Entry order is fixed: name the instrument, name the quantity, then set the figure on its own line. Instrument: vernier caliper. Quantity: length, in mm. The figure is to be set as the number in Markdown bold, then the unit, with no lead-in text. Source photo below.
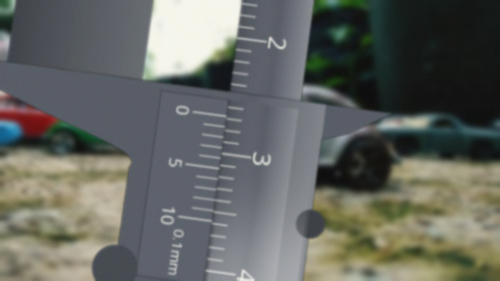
**26.8** mm
